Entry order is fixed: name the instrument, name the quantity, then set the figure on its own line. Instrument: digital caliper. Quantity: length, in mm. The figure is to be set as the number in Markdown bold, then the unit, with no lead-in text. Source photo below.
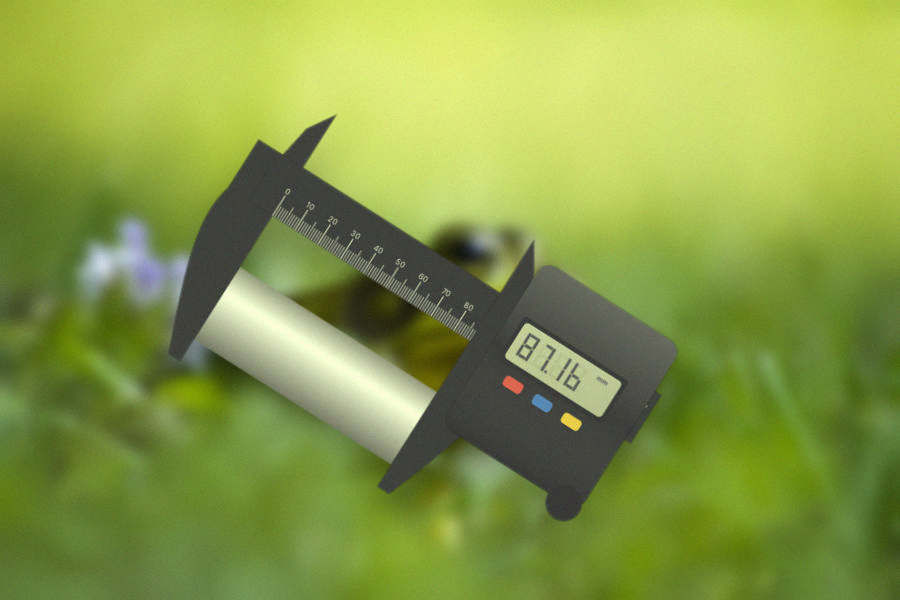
**87.16** mm
